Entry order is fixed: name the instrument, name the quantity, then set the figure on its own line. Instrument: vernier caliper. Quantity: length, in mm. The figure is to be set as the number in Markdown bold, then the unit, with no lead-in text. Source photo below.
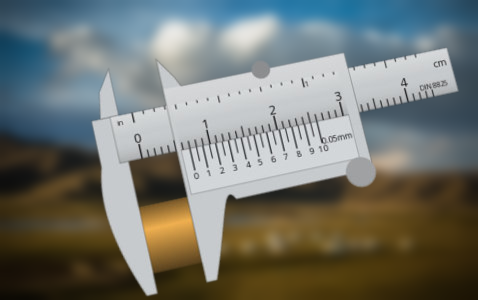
**7.0** mm
